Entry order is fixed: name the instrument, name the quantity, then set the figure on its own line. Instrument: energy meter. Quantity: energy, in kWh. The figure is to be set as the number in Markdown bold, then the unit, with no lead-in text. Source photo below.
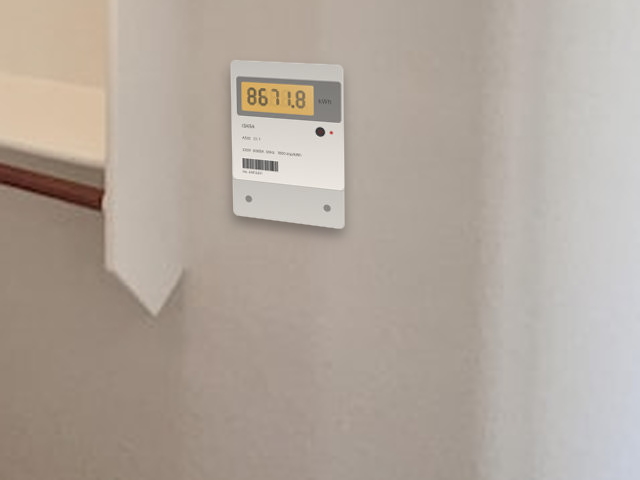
**8671.8** kWh
